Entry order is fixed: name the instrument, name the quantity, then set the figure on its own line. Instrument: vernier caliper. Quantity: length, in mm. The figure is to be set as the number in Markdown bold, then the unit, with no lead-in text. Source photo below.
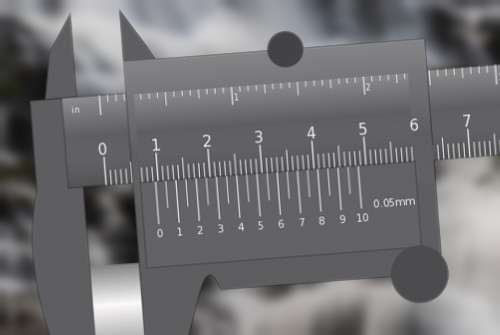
**9.5** mm
